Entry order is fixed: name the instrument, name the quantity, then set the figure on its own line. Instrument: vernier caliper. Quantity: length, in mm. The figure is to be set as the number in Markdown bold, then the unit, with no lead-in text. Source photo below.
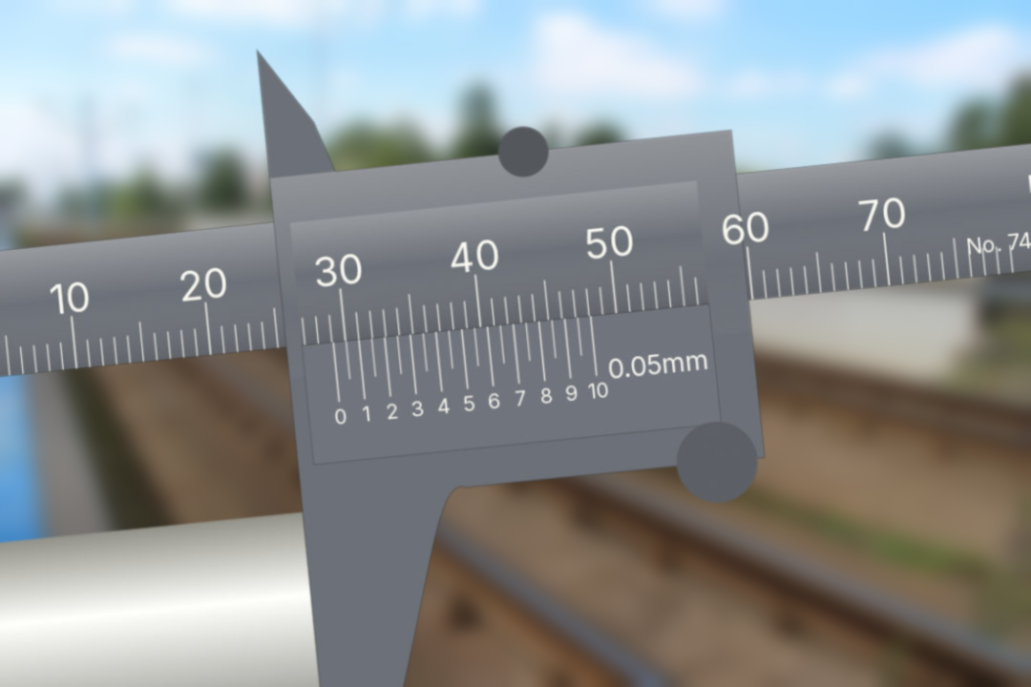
**29.1** mm
